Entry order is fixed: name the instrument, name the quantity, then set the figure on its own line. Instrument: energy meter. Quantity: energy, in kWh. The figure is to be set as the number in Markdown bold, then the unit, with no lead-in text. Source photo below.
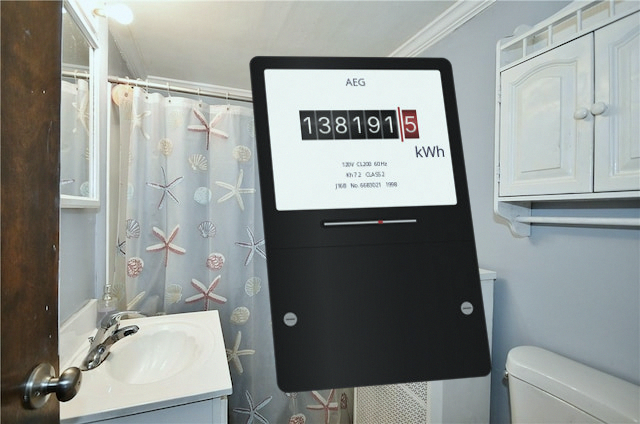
**138191.5** kWh
